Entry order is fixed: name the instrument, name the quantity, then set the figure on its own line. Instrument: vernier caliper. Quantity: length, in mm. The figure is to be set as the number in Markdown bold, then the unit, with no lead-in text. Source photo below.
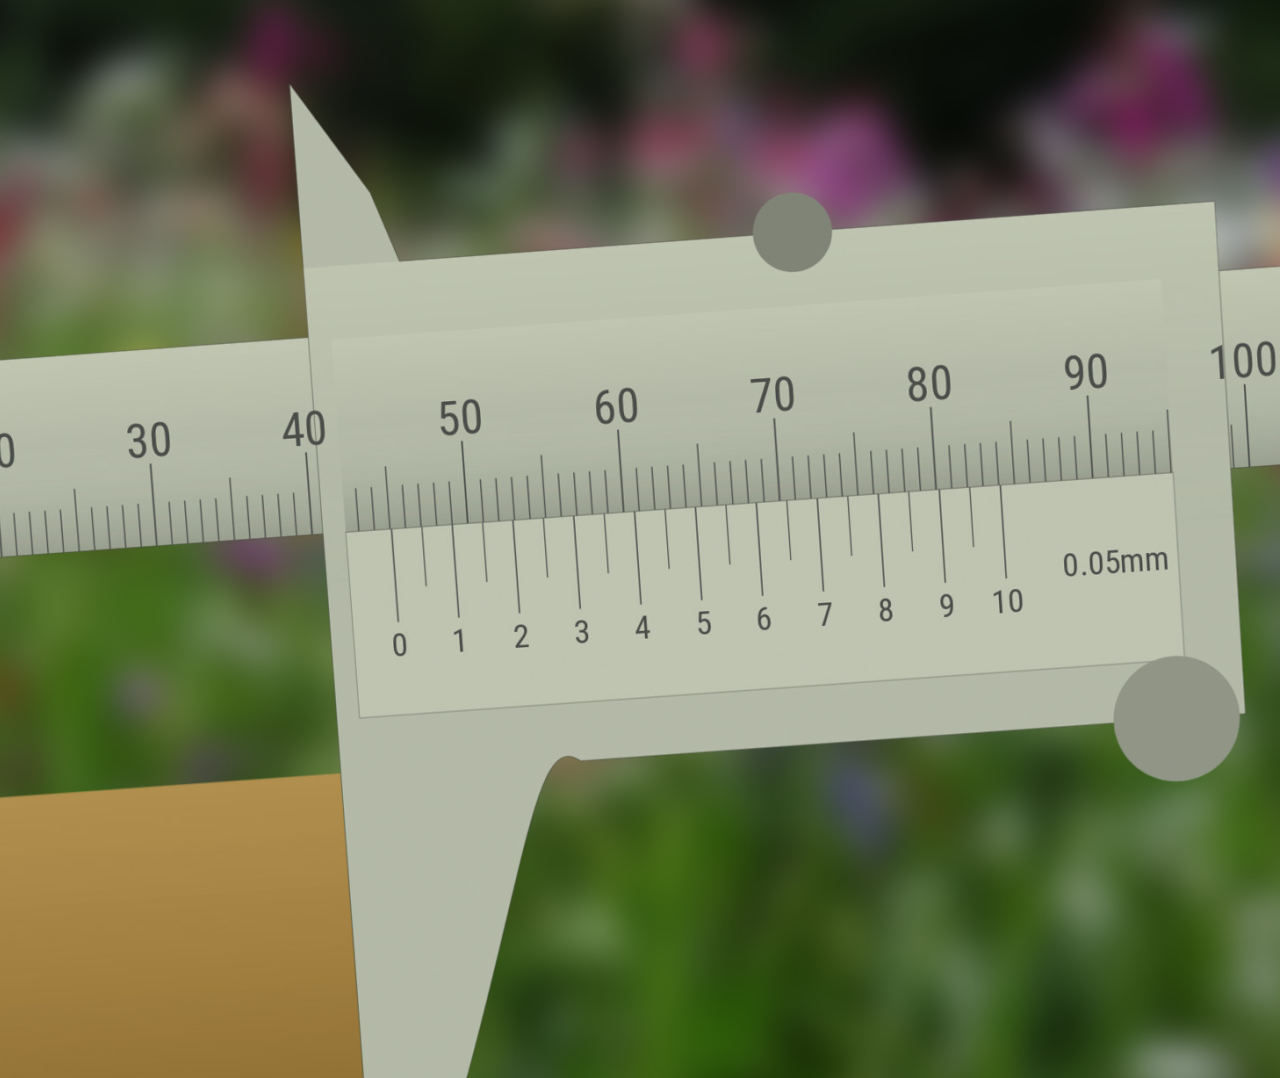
**45.1** mm
